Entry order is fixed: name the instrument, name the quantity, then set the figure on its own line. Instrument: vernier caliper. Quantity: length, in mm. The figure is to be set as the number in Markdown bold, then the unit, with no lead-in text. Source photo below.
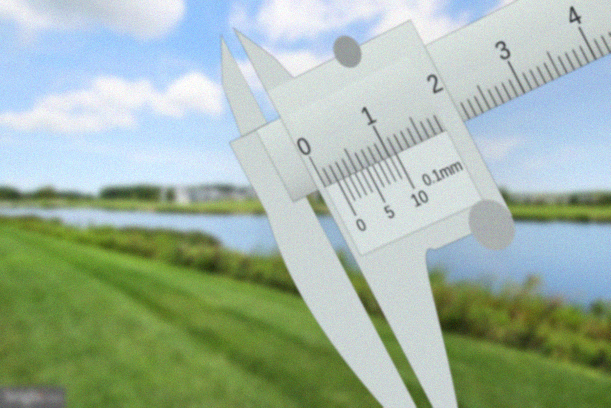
**2.0** mm
